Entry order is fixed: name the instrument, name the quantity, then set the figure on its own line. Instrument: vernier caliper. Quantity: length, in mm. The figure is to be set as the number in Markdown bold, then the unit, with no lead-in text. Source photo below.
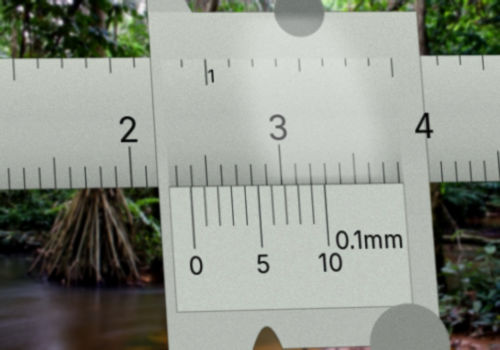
**23.9** mm
